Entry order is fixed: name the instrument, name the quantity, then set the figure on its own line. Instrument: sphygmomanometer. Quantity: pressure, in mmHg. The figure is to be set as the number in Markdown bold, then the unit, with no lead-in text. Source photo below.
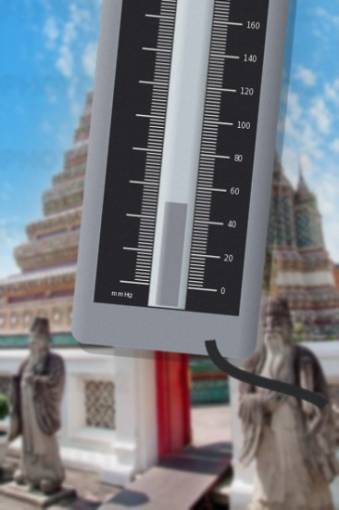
**50** mmHg
